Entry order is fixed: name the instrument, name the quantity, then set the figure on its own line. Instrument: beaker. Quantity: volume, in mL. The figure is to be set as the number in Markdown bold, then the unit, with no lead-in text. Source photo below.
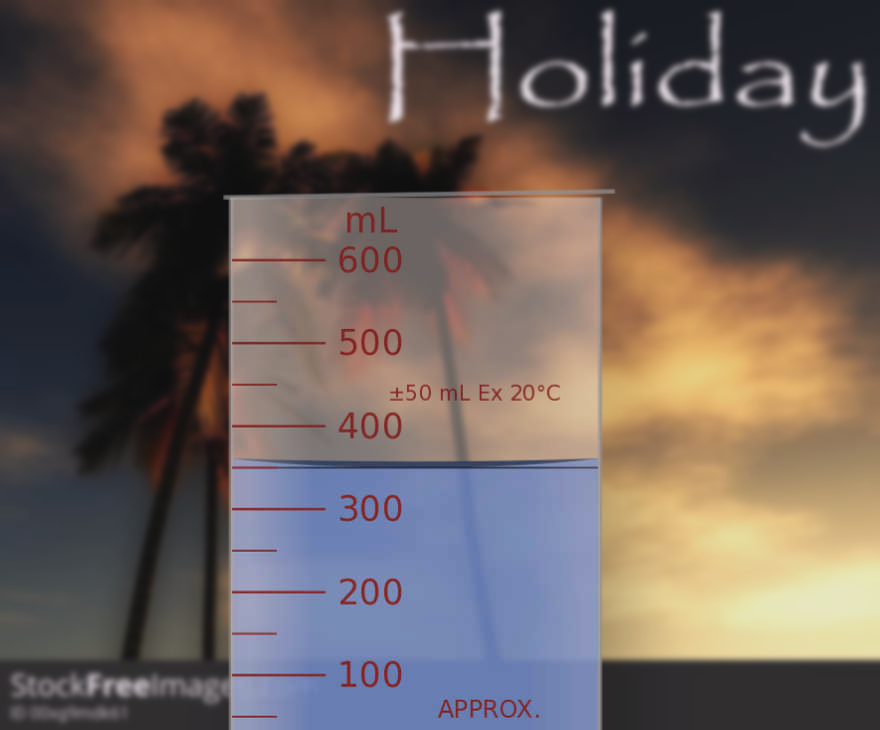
**350** mL
